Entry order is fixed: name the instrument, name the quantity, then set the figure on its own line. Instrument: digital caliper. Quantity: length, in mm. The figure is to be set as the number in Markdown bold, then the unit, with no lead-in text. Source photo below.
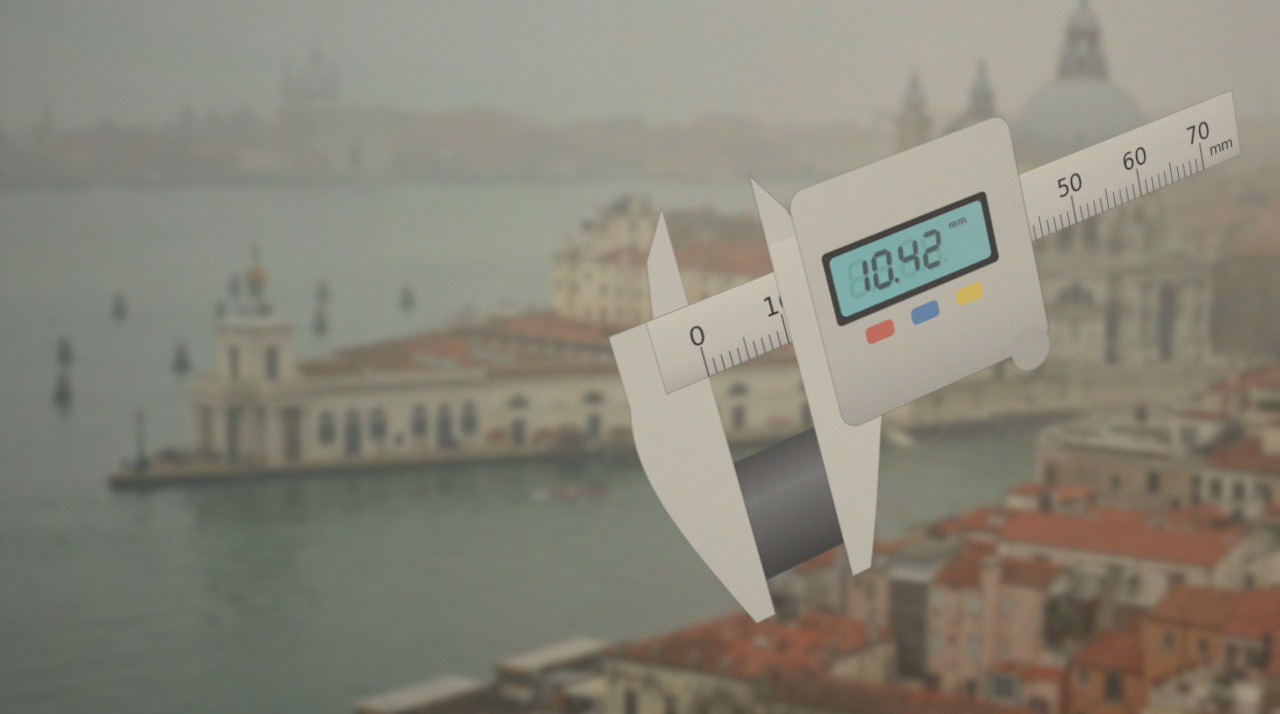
**10.42** mm
